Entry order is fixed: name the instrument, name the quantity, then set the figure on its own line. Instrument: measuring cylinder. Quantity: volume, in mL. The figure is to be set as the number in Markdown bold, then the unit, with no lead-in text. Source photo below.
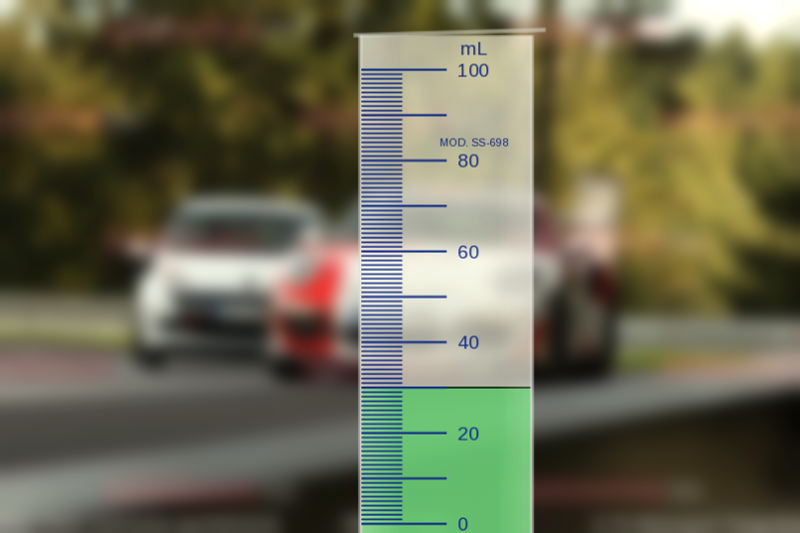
**30** mL
